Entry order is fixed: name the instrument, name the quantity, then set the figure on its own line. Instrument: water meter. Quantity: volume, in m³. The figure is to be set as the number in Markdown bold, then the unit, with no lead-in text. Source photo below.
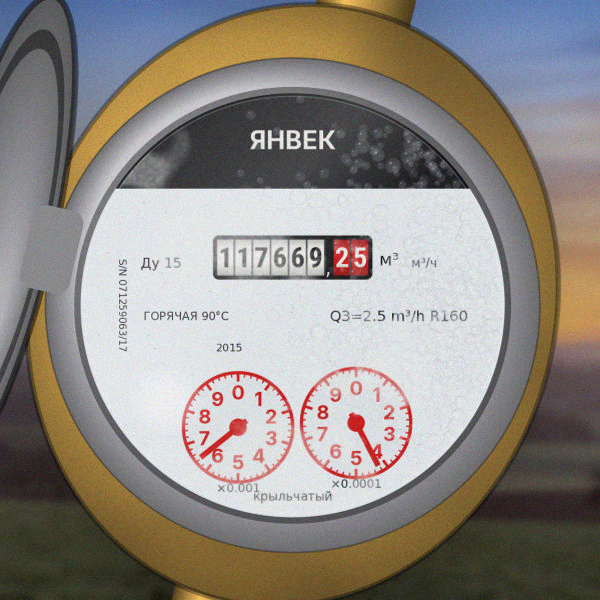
**117669.2564** m³
